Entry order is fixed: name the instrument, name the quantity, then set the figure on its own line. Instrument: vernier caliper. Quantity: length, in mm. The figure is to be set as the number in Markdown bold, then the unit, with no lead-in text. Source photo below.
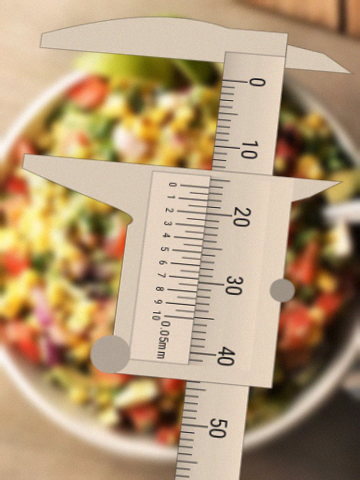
**16.2** mm
